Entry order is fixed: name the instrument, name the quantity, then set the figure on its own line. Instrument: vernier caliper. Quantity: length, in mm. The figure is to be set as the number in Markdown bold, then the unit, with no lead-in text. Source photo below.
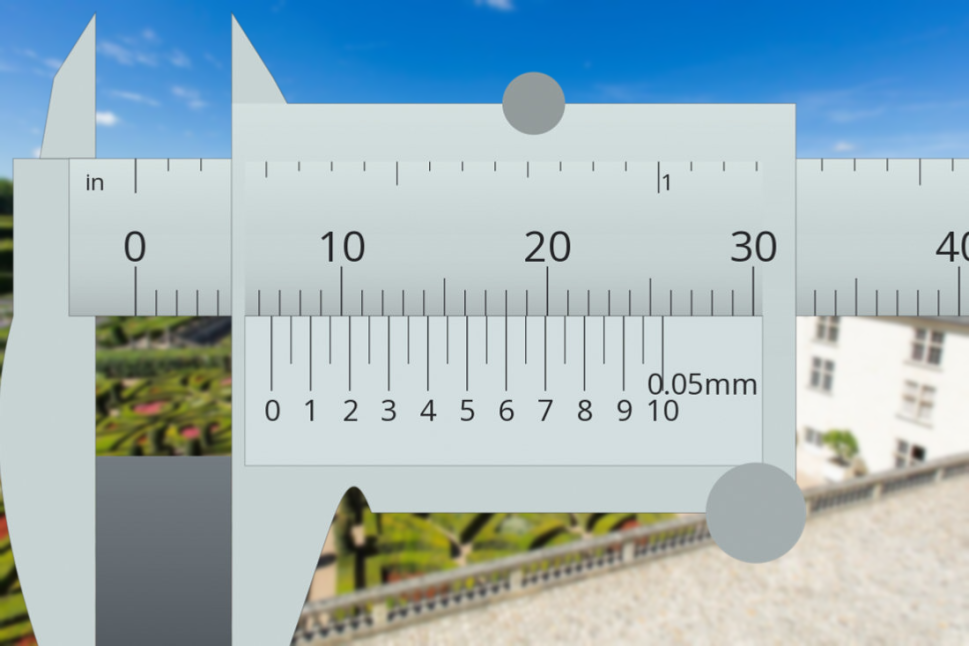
**6.6** mm
